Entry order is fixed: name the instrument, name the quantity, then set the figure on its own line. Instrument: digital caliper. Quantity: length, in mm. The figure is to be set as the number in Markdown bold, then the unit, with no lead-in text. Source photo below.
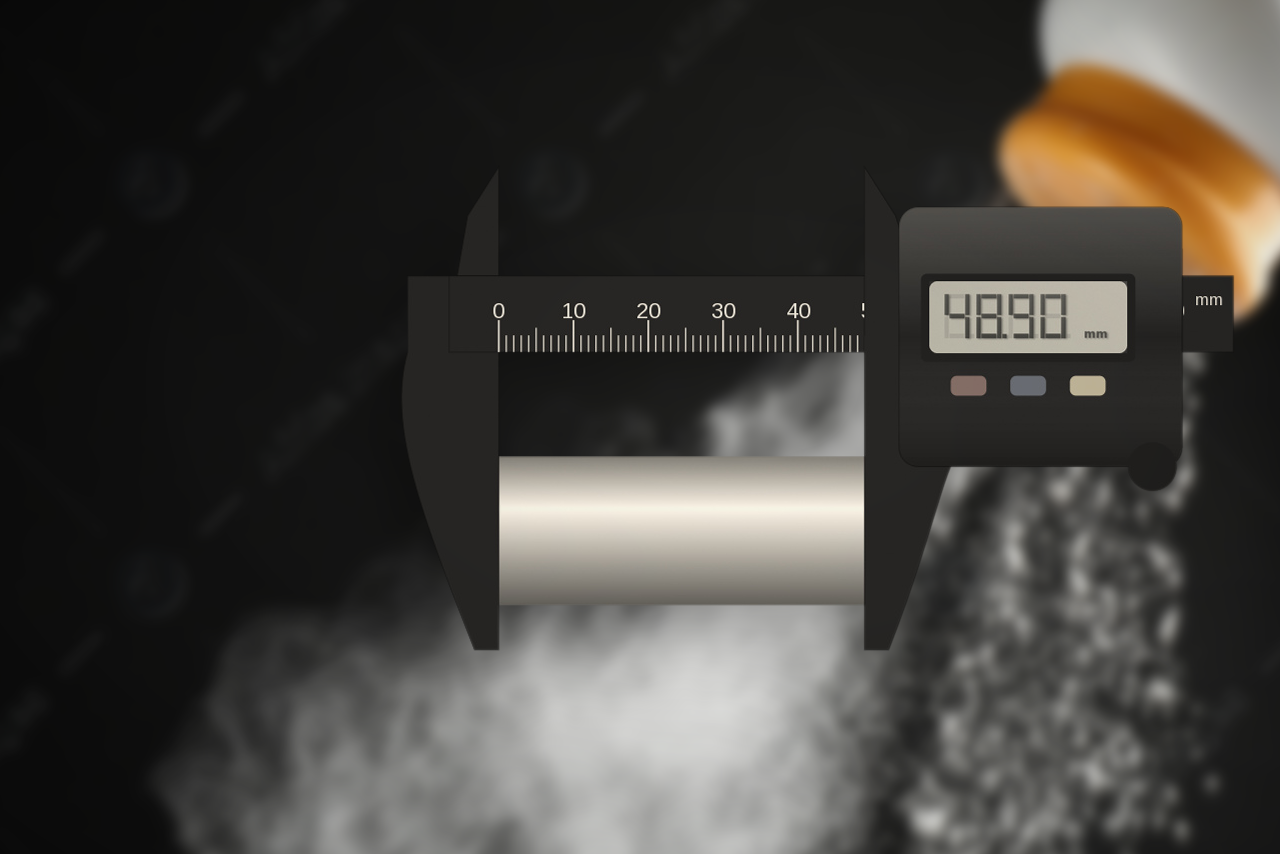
**48.90** mm
